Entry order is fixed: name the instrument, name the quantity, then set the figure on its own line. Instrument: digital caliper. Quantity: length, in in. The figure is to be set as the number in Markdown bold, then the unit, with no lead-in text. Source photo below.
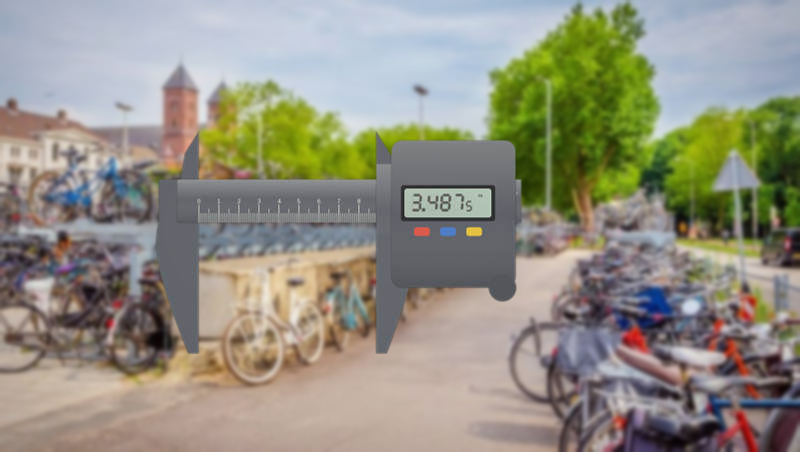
**3.4875** in
